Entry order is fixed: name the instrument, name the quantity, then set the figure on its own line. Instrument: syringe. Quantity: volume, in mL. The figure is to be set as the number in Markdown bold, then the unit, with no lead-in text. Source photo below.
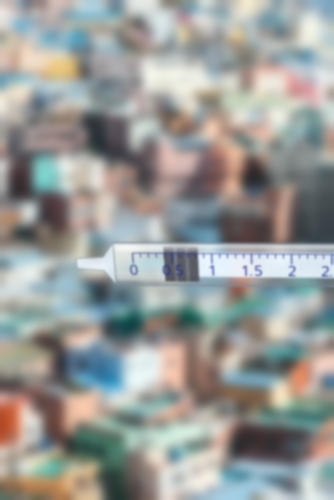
**0.4** mL
